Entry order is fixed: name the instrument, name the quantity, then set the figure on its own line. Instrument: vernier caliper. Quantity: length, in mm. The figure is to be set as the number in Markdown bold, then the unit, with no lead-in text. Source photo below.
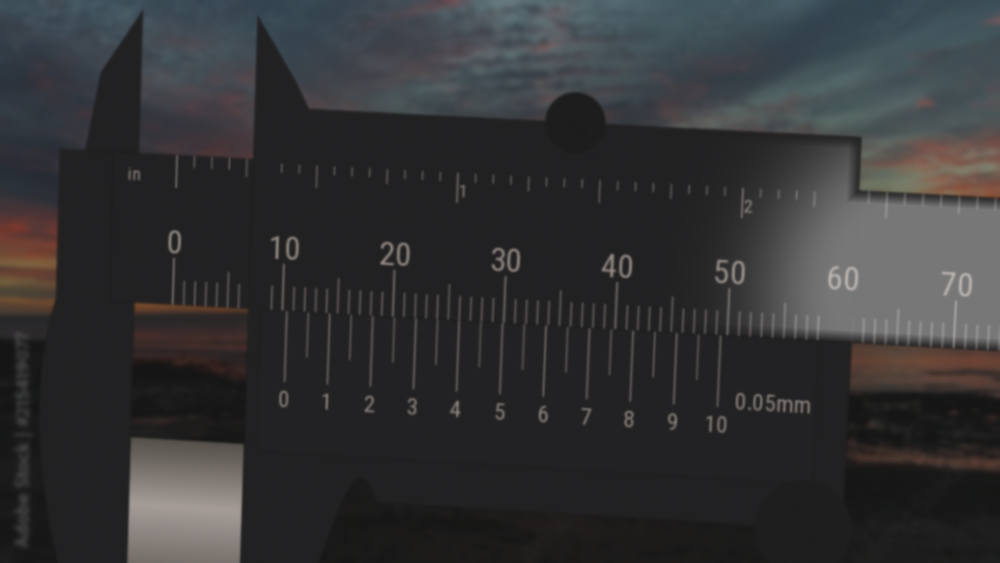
**10.4** mm
